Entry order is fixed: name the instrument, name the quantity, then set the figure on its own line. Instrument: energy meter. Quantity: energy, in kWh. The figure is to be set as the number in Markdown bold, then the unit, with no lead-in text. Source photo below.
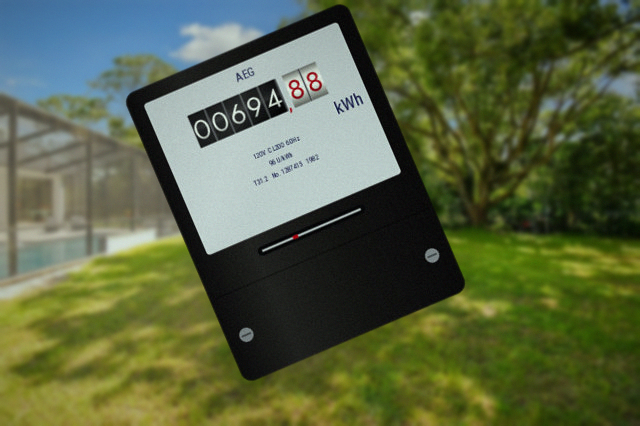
**694.88** kWh
